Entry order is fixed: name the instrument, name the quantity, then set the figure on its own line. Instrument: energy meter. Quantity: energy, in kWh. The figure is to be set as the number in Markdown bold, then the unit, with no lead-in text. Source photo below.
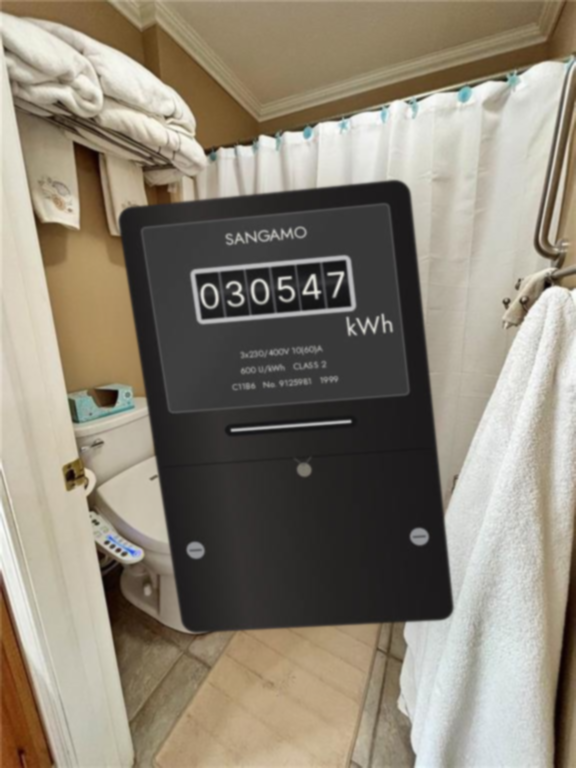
**30547** kWh
